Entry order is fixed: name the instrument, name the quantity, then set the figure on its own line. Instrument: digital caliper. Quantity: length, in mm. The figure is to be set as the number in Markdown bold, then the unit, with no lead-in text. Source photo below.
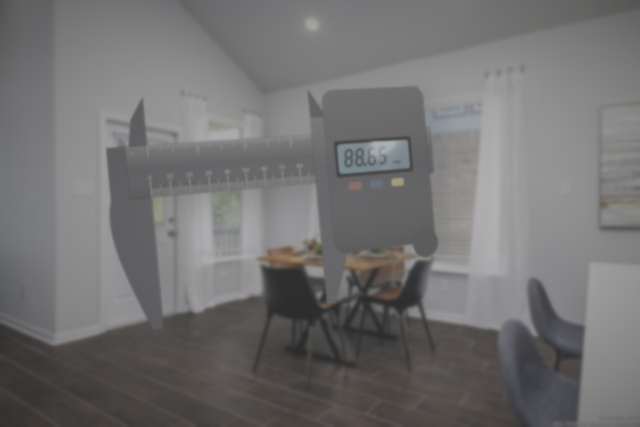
**88.65** mm
